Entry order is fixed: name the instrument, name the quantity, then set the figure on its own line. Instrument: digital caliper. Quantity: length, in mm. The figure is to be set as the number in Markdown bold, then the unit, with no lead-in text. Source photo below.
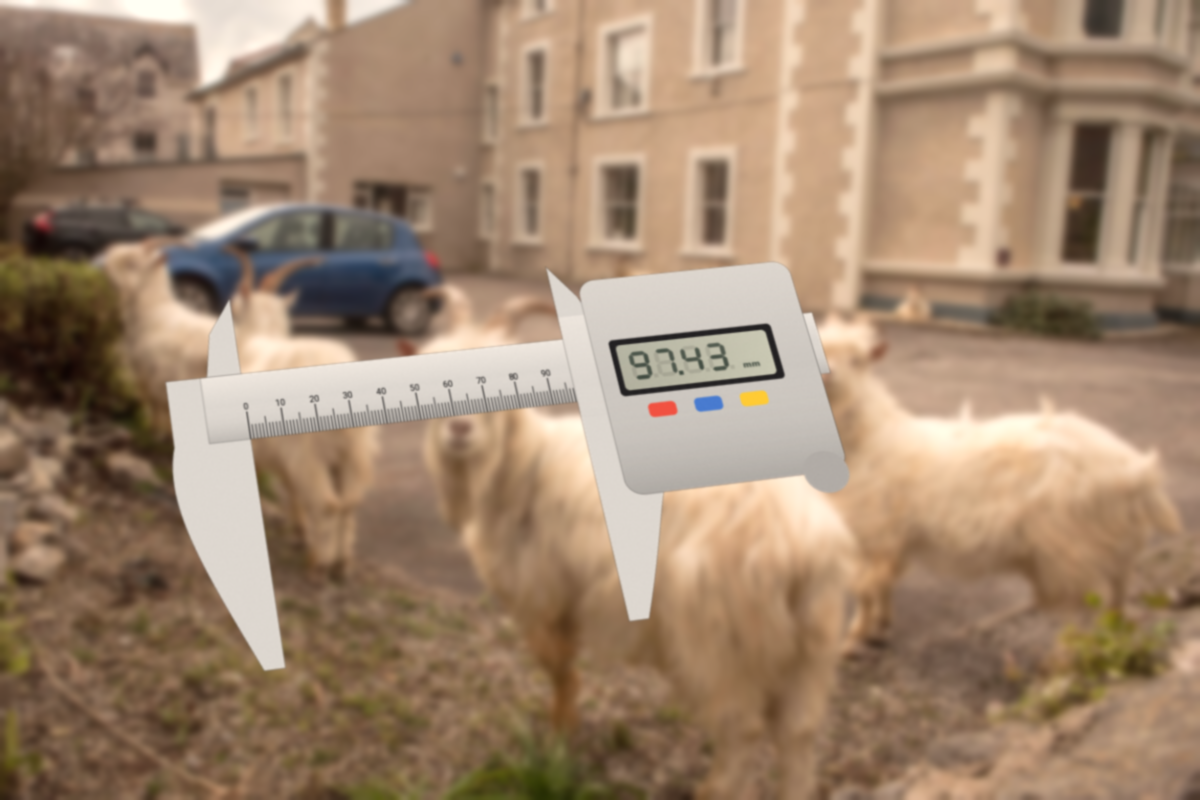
**97.43** mm
